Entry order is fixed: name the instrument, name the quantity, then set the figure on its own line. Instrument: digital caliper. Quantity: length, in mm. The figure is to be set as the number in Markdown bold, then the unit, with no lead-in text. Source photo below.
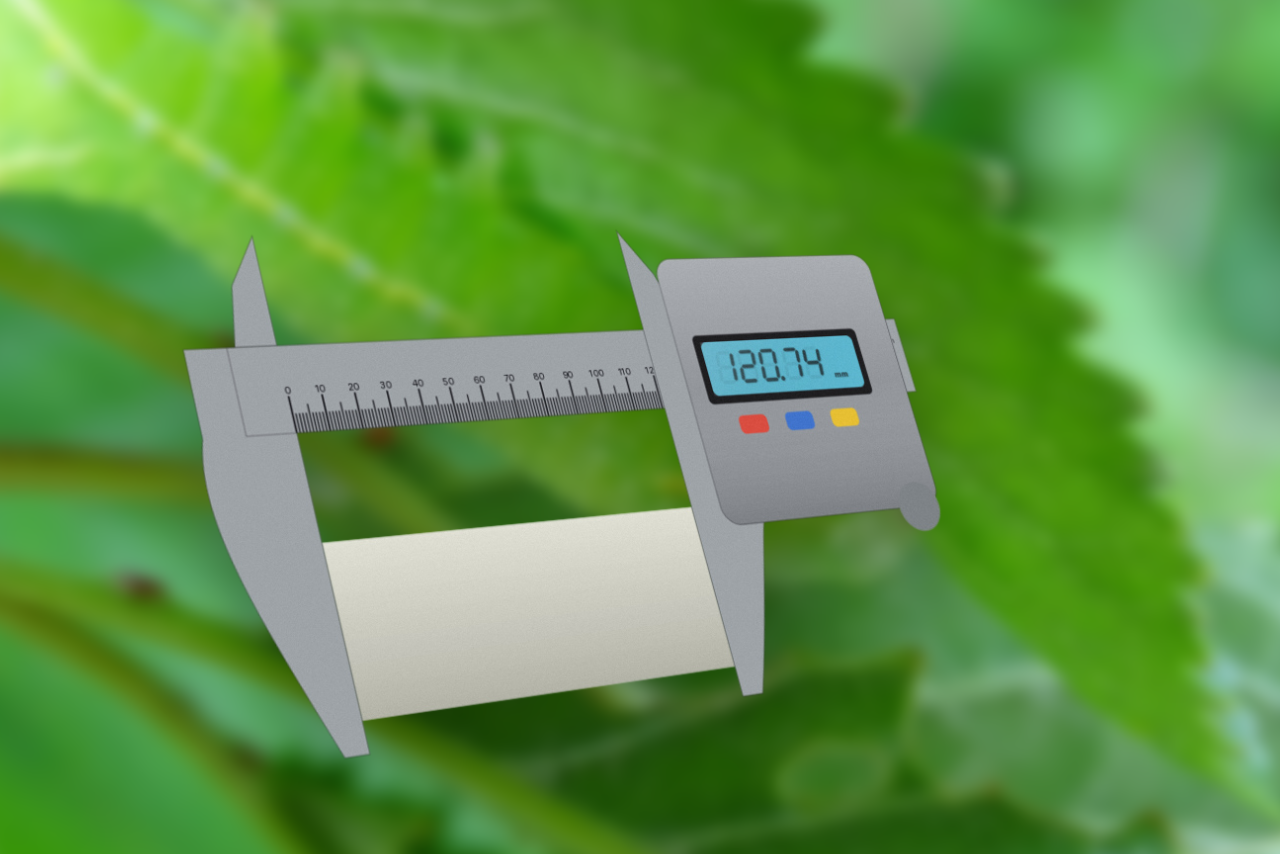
**120.74** mm
